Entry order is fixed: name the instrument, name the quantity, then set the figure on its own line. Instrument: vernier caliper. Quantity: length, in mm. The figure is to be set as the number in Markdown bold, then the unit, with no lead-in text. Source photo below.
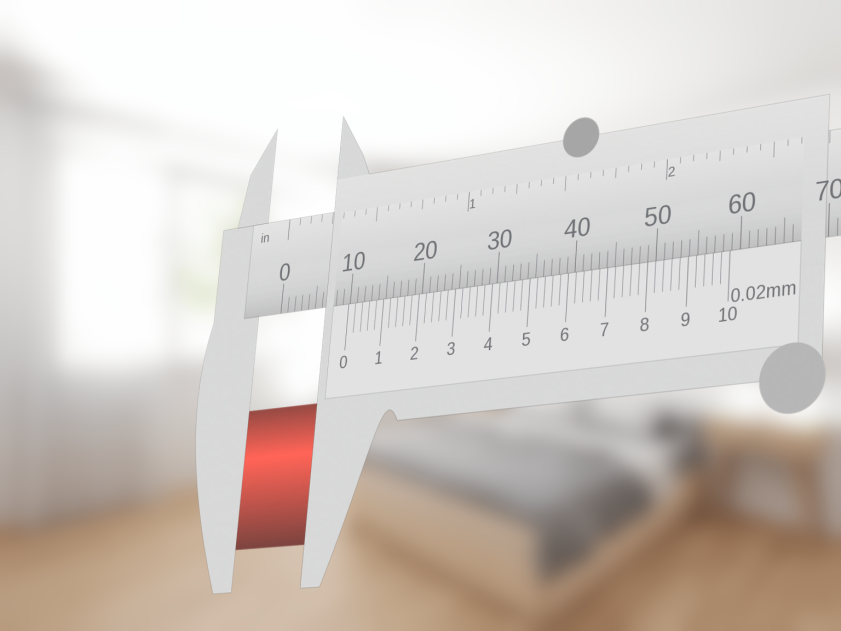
**9.8** mm
